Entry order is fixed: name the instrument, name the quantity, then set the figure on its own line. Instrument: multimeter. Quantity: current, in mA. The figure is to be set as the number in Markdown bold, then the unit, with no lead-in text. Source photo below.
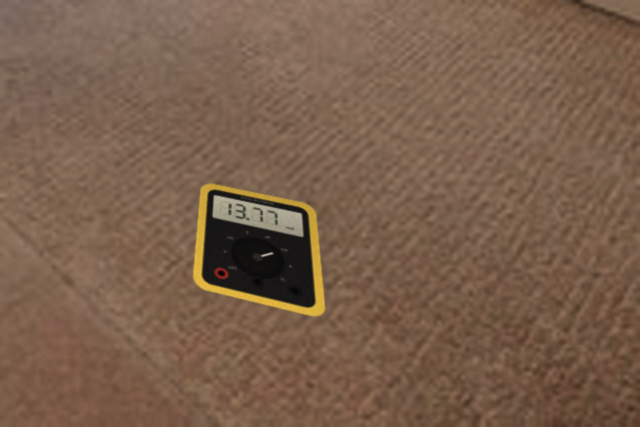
**13.77** mA
